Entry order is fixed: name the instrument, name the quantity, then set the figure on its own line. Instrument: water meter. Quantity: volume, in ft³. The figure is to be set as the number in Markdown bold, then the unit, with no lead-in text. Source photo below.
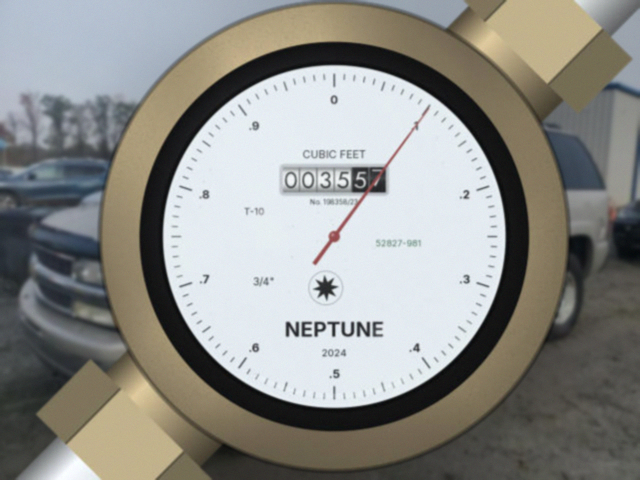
**3557.10** ft³
